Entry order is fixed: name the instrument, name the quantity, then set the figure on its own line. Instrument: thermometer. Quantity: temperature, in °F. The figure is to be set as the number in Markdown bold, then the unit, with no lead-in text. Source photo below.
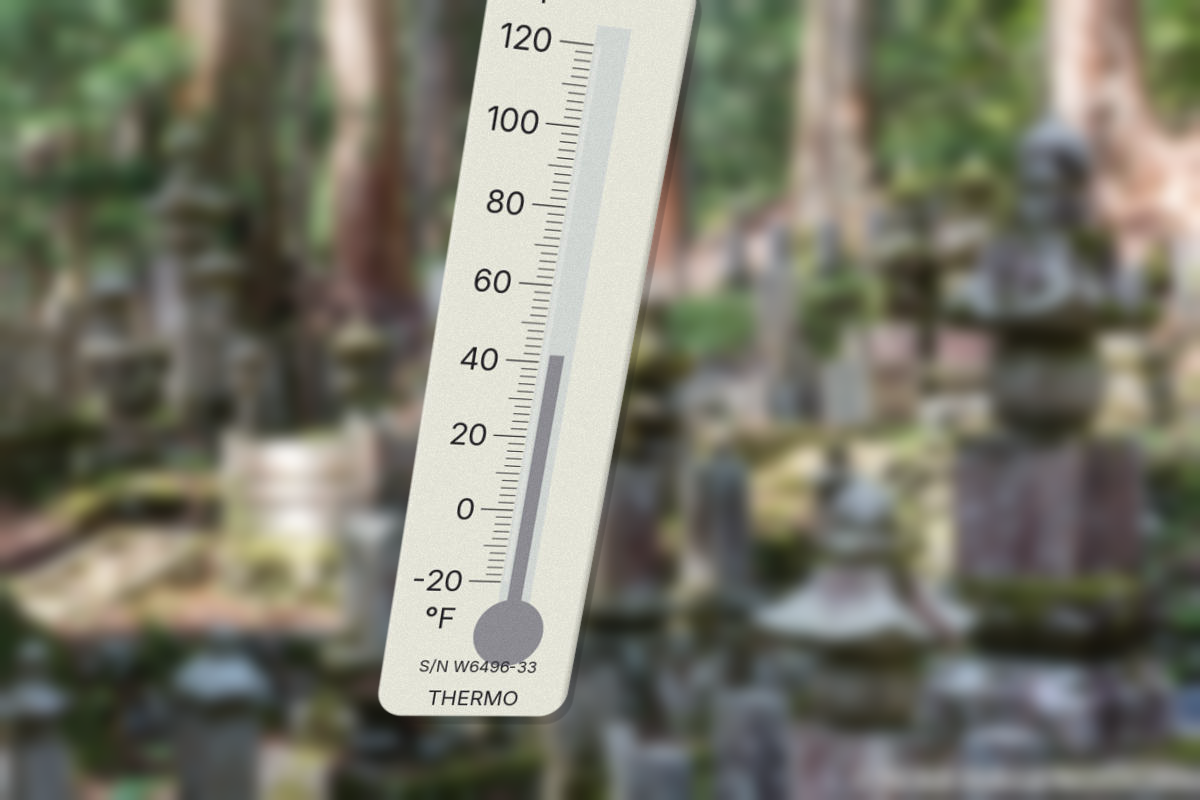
**42** °F
